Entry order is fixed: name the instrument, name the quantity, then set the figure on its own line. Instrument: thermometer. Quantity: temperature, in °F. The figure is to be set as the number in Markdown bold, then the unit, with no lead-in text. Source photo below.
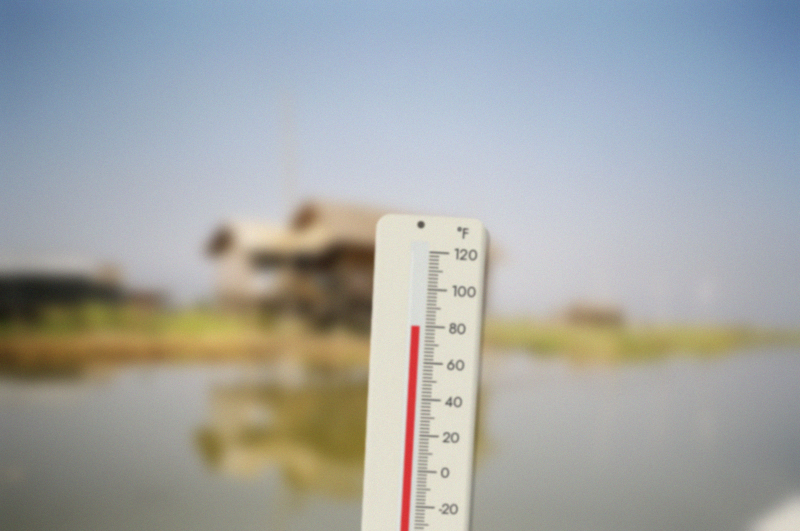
**80** °F
